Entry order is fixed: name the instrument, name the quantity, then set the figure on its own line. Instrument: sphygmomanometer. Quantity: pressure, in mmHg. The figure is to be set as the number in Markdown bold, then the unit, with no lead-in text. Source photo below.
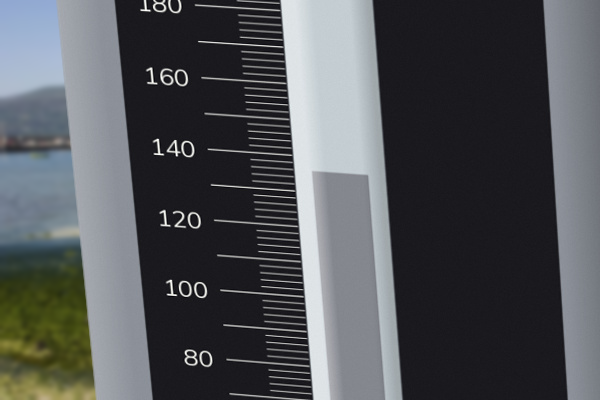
**136** mmHg
